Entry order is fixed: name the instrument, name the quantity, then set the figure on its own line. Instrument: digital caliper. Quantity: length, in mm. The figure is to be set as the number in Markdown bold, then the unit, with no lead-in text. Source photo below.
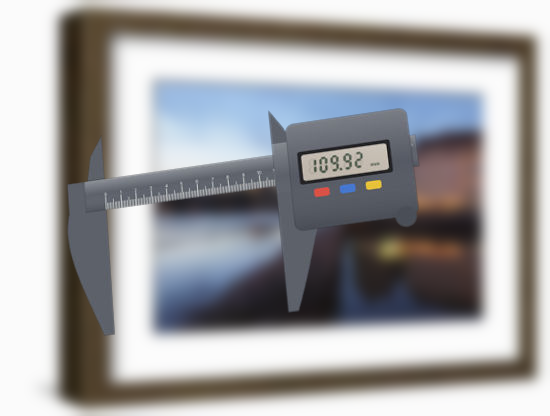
**109.92** mm
